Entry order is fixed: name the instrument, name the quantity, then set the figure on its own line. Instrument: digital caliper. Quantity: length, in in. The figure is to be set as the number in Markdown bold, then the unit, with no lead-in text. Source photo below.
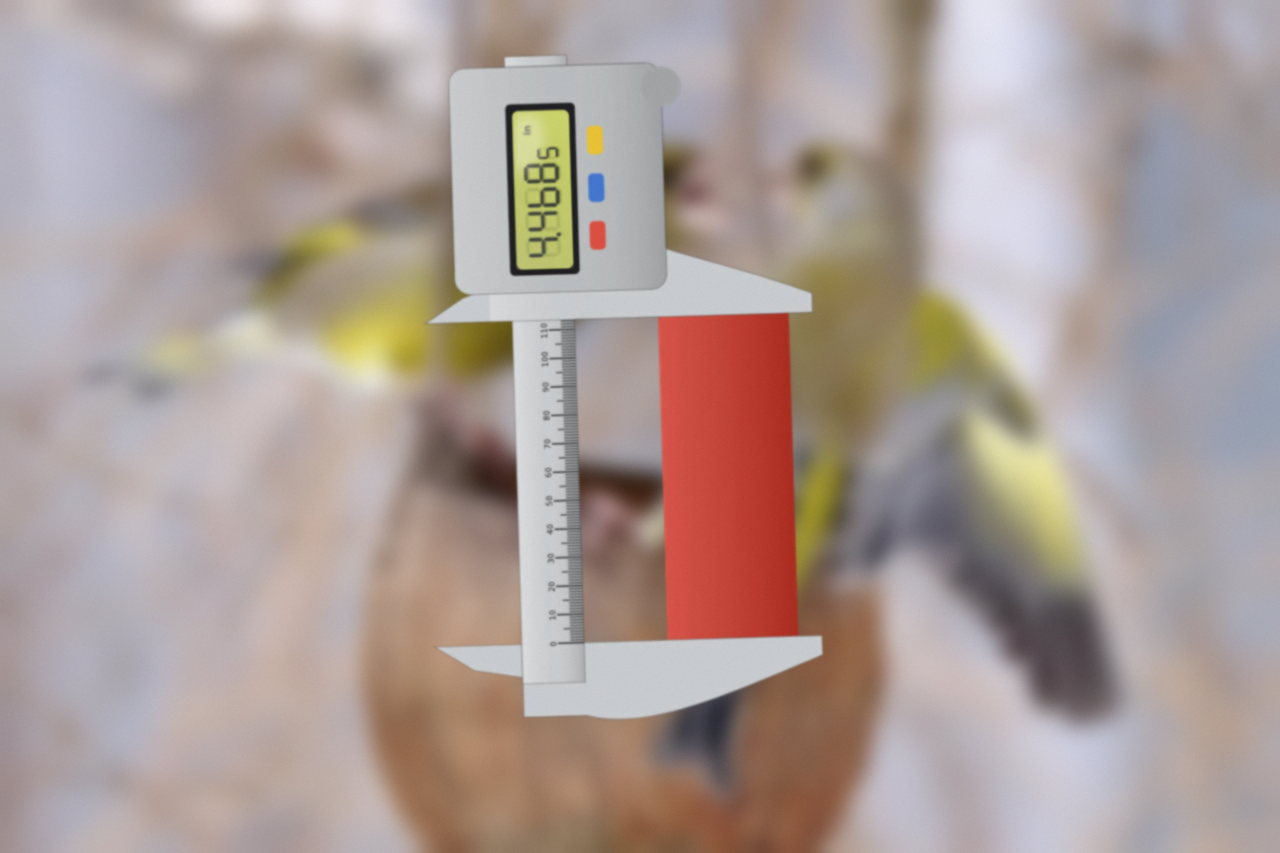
**4.4685** in
